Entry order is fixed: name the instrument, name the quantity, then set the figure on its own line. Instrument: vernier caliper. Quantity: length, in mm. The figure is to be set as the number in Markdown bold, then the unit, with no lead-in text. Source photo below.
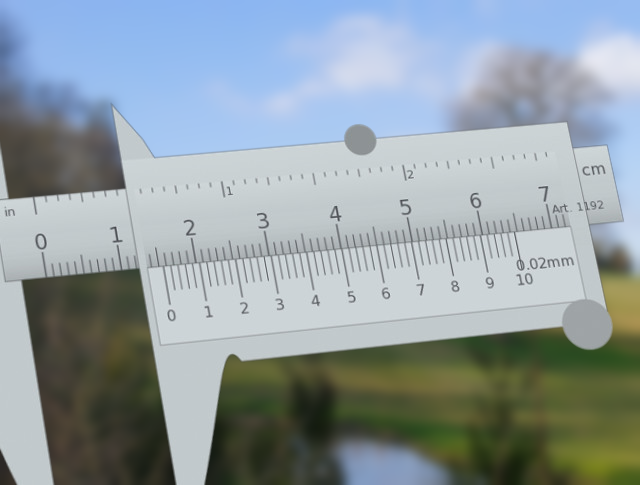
**15.6** mm
